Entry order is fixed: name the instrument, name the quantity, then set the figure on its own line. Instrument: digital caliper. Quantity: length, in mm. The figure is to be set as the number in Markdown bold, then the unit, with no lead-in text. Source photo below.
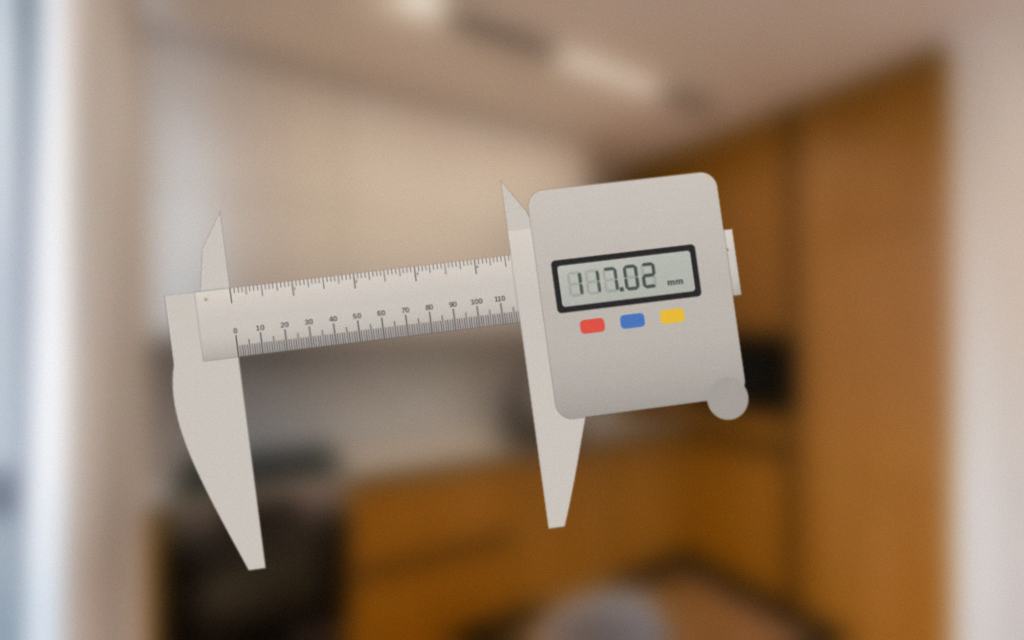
**117.02** mm
